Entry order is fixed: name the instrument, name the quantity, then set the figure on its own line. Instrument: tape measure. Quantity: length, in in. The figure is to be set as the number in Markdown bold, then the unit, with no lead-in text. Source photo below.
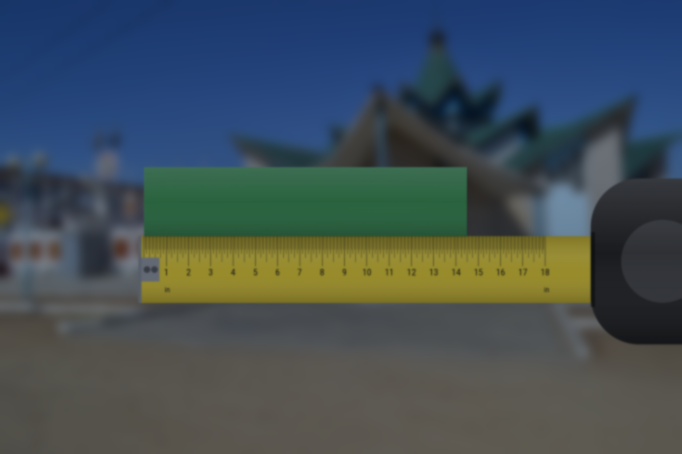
**14.5** in
